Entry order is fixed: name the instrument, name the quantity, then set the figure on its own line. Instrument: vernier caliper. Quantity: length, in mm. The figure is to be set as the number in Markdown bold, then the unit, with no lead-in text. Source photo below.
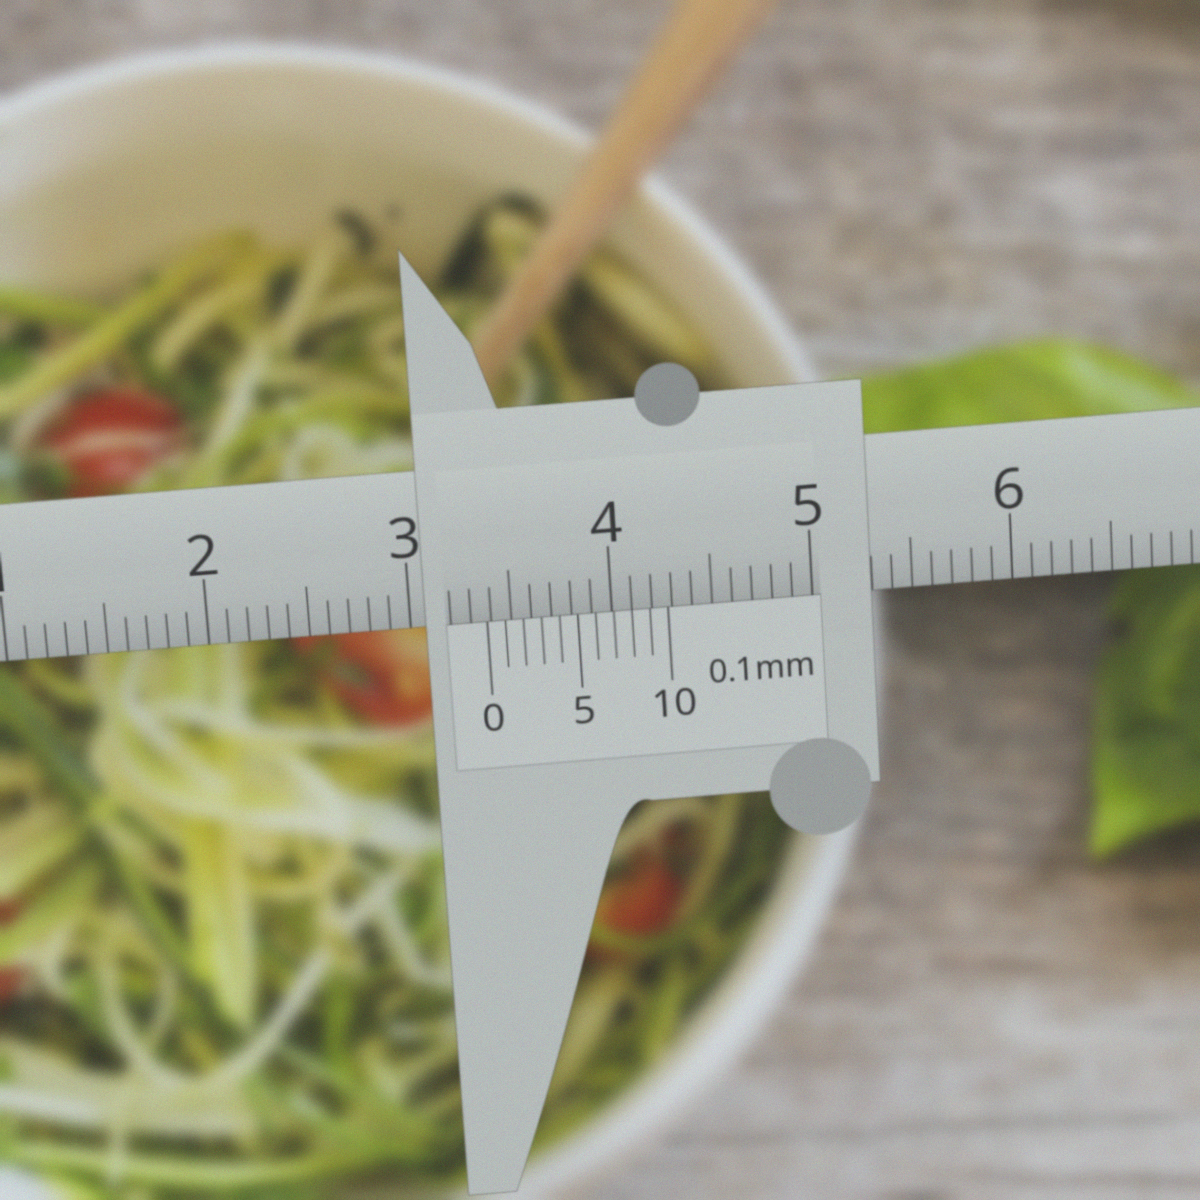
**33.8** mm
